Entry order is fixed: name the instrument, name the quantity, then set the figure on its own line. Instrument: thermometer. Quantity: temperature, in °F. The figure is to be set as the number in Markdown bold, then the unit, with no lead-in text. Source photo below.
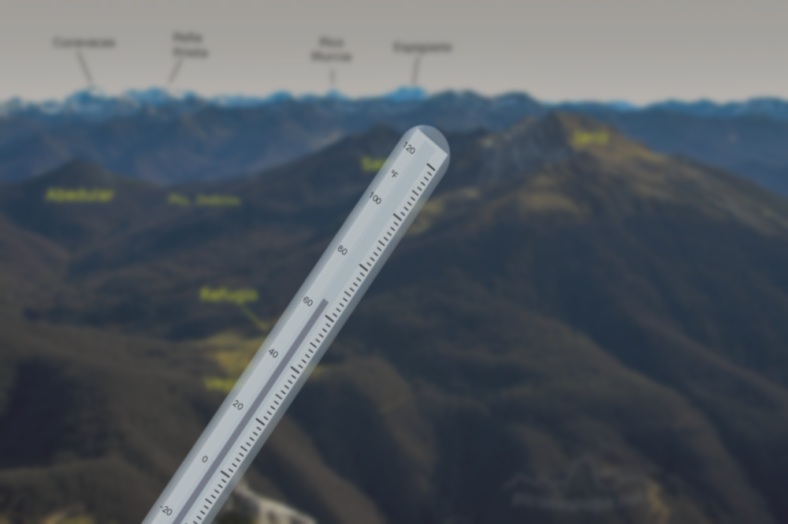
**64** °F
